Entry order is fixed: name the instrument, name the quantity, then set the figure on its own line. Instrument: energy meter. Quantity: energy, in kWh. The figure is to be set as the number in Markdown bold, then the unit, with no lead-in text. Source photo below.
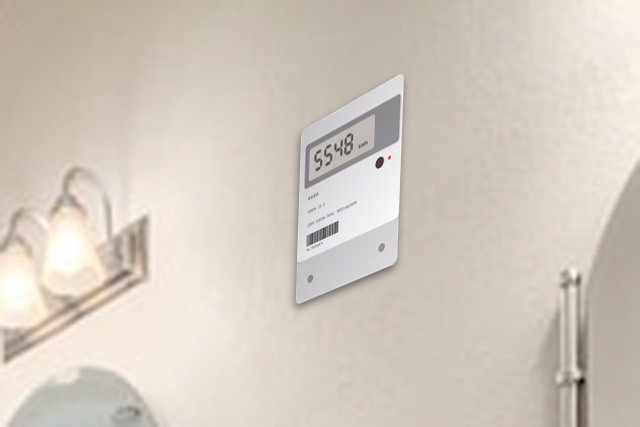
**5548** kWh
